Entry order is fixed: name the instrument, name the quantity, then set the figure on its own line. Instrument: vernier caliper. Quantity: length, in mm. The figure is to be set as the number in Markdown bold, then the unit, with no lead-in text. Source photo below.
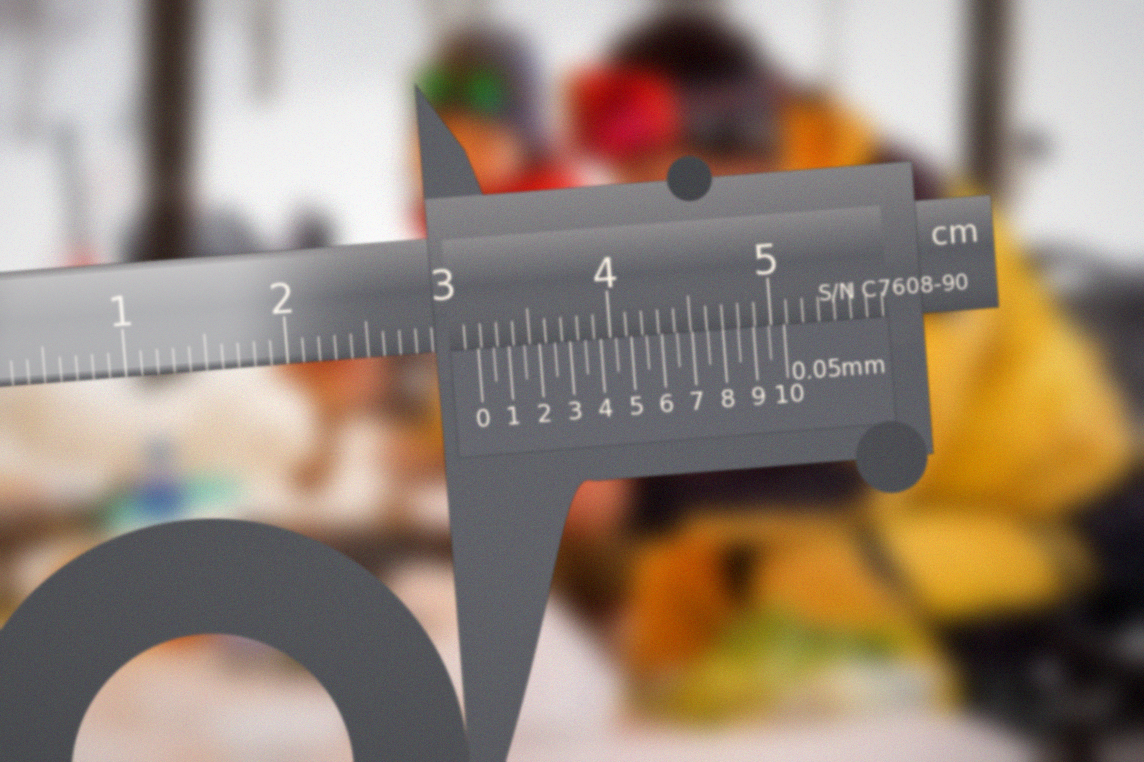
**31.8** mm
